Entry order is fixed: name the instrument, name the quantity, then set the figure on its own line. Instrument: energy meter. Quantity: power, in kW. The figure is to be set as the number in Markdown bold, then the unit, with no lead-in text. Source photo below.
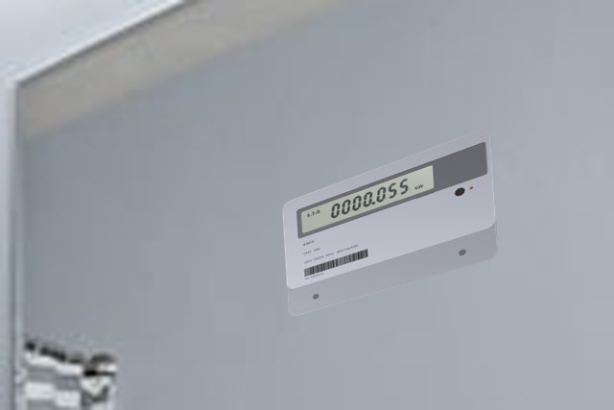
**0.055** kW
